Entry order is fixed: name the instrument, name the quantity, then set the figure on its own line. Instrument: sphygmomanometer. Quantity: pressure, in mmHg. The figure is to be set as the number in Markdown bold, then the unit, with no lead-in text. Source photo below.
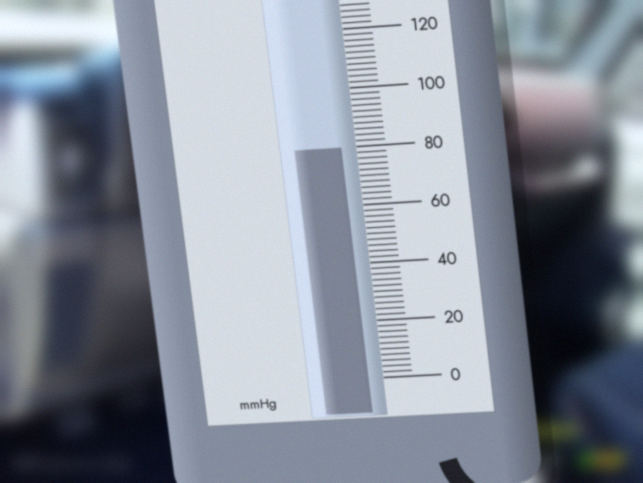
**80** mmHg
